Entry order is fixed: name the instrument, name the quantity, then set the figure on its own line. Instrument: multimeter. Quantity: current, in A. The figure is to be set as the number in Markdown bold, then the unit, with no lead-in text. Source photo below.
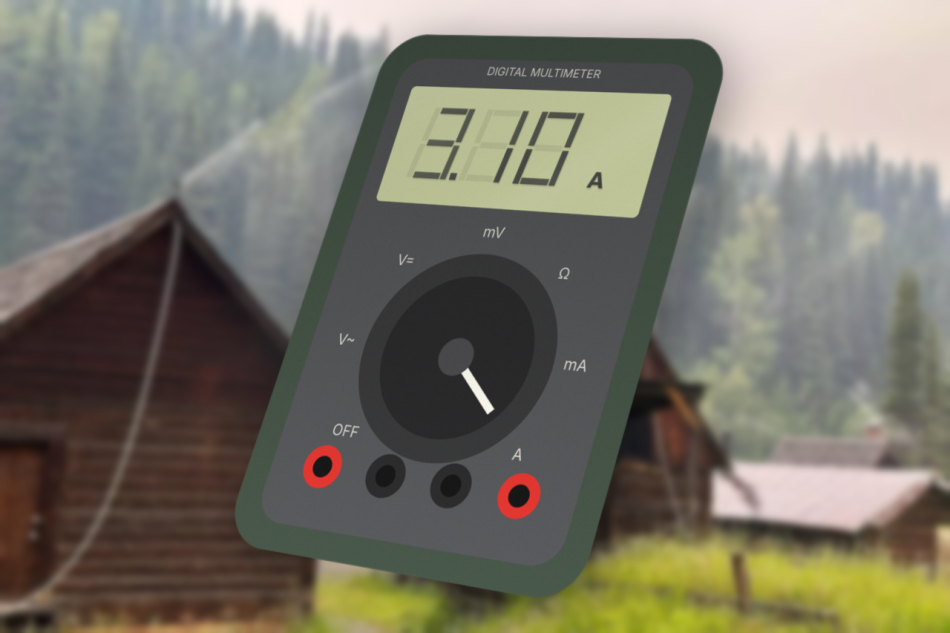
**3.10** A
